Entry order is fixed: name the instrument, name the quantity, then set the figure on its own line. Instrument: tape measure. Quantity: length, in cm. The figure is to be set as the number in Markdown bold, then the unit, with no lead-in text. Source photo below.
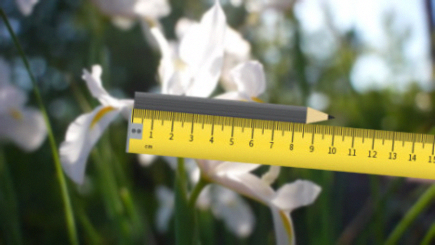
**10** cm
